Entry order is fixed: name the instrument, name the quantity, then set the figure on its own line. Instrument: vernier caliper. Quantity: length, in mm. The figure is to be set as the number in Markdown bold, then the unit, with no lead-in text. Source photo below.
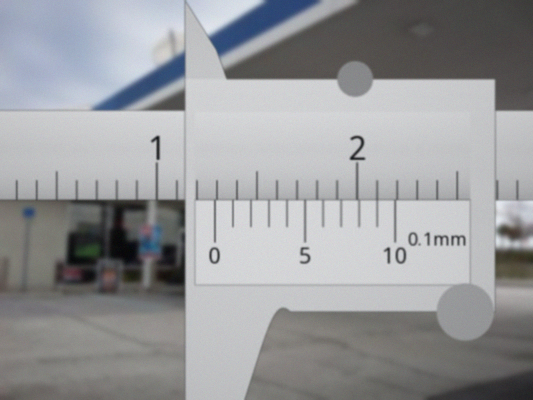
**12.9** mm
